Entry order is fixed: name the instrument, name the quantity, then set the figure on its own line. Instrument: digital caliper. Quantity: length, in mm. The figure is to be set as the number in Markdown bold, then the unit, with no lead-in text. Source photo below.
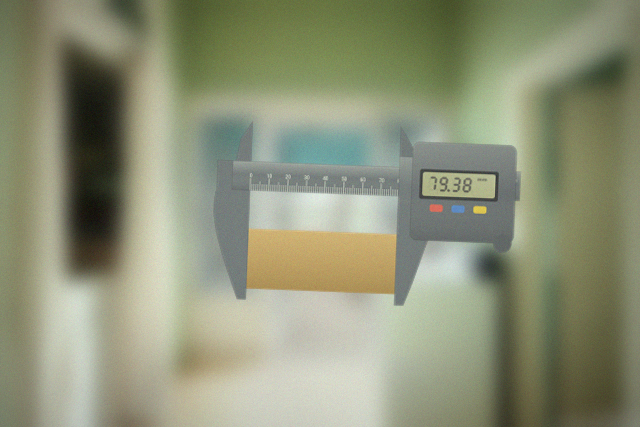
**79.38** mm
